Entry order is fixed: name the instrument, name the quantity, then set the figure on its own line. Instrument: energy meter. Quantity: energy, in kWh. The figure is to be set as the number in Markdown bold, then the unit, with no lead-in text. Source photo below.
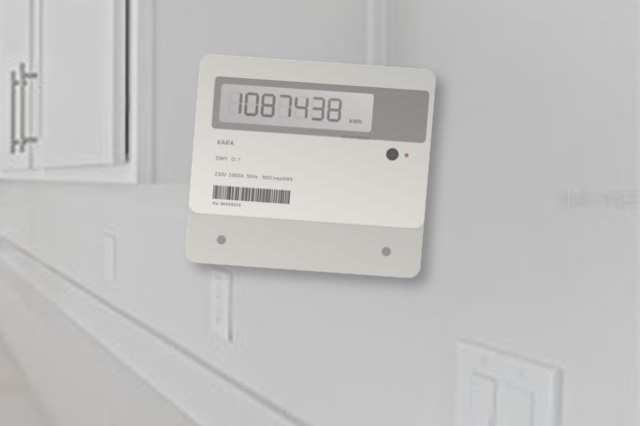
**1087438** kWh
